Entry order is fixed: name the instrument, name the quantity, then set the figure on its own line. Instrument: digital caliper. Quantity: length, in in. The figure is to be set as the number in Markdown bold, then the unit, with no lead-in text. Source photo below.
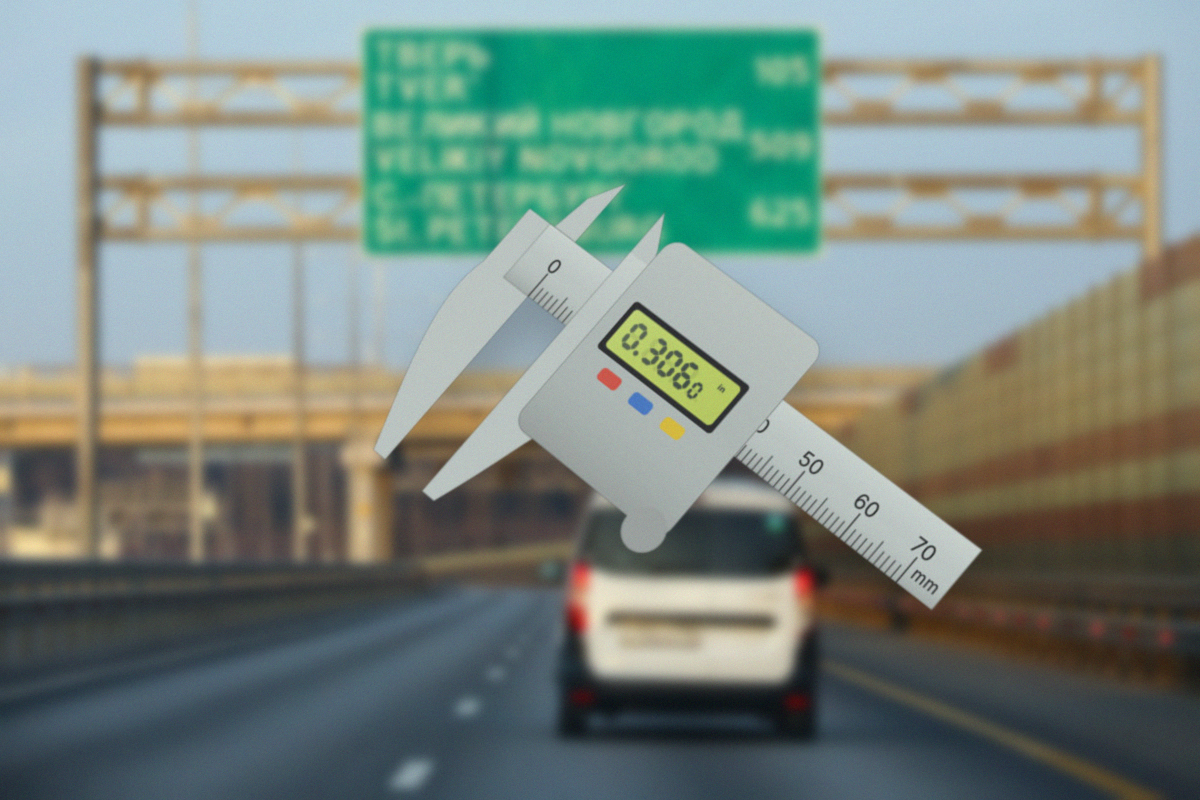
**0.3060** in
